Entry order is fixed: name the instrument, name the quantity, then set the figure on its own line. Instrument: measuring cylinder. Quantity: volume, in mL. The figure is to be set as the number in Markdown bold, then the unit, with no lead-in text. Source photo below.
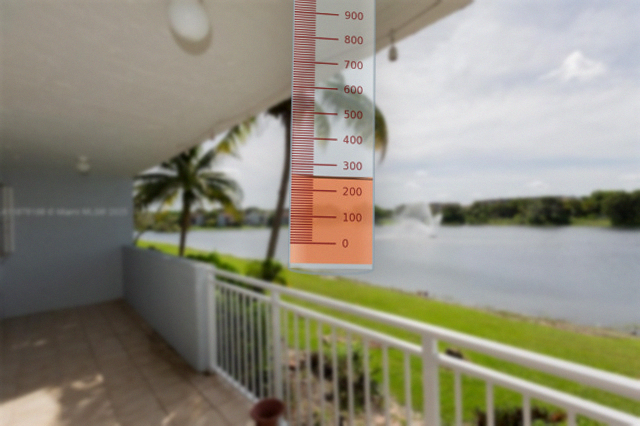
**250** mL
